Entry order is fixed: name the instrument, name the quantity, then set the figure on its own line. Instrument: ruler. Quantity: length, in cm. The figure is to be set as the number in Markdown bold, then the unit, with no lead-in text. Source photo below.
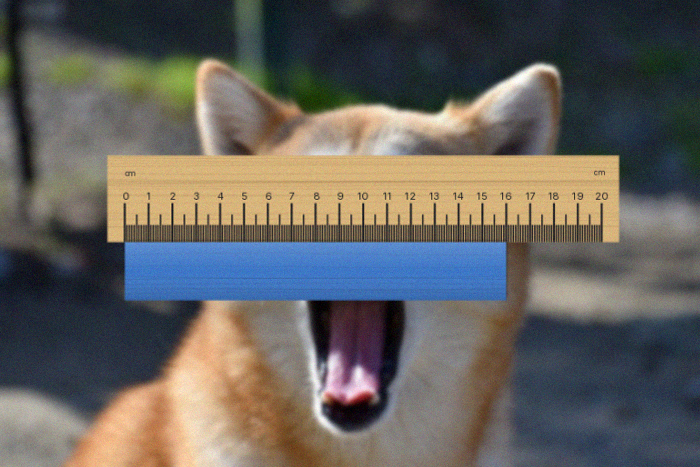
**16** cm
